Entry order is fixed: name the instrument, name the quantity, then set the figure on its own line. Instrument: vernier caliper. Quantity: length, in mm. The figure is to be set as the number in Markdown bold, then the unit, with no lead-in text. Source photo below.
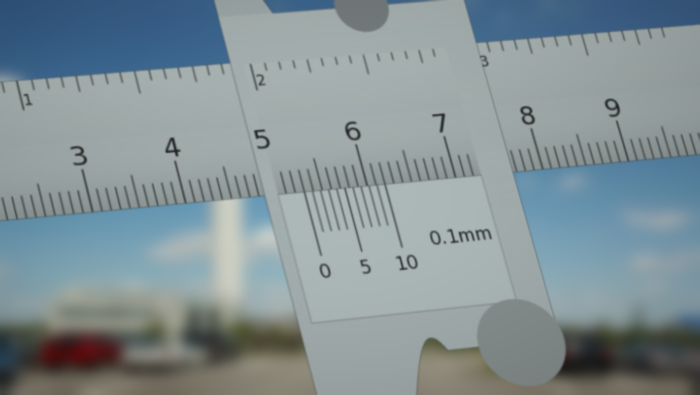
**53.0** mm
